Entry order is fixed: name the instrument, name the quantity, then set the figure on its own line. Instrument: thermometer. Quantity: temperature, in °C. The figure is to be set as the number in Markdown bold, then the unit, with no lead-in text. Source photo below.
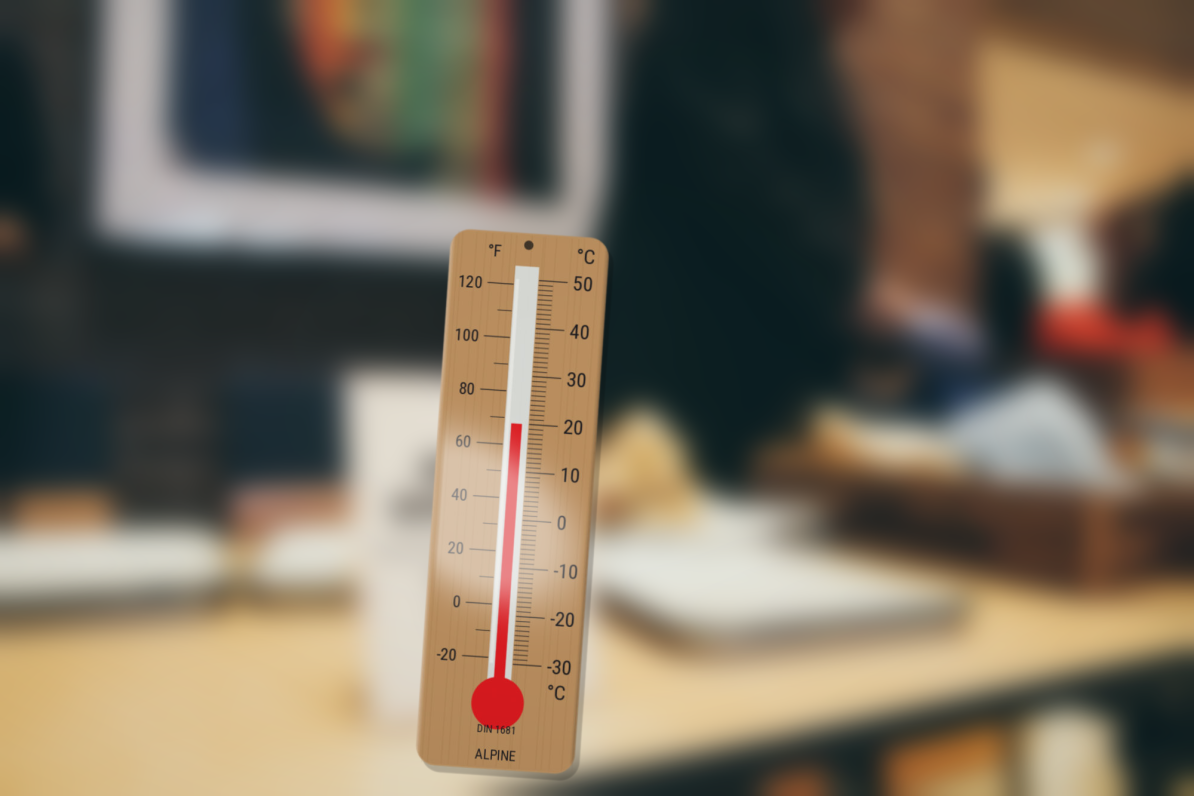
**20** °C
